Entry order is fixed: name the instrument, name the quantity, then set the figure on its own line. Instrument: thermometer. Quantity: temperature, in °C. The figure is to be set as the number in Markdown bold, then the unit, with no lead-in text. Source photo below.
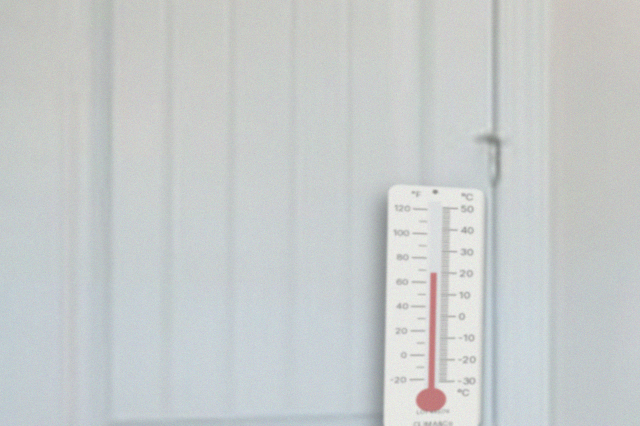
**20** °C
